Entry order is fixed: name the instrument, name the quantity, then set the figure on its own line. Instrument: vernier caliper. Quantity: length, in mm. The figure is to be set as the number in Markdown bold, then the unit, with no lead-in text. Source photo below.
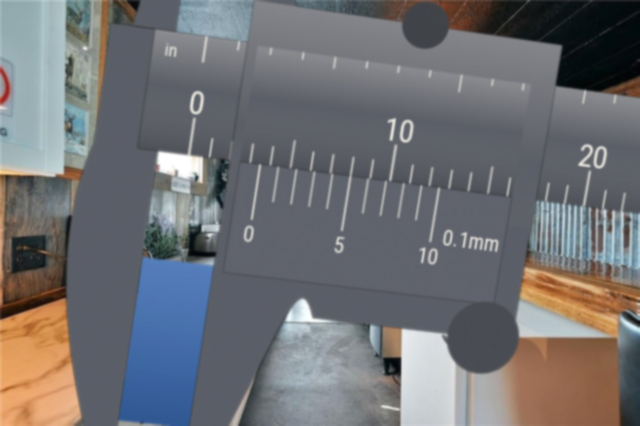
**3.5** mm
